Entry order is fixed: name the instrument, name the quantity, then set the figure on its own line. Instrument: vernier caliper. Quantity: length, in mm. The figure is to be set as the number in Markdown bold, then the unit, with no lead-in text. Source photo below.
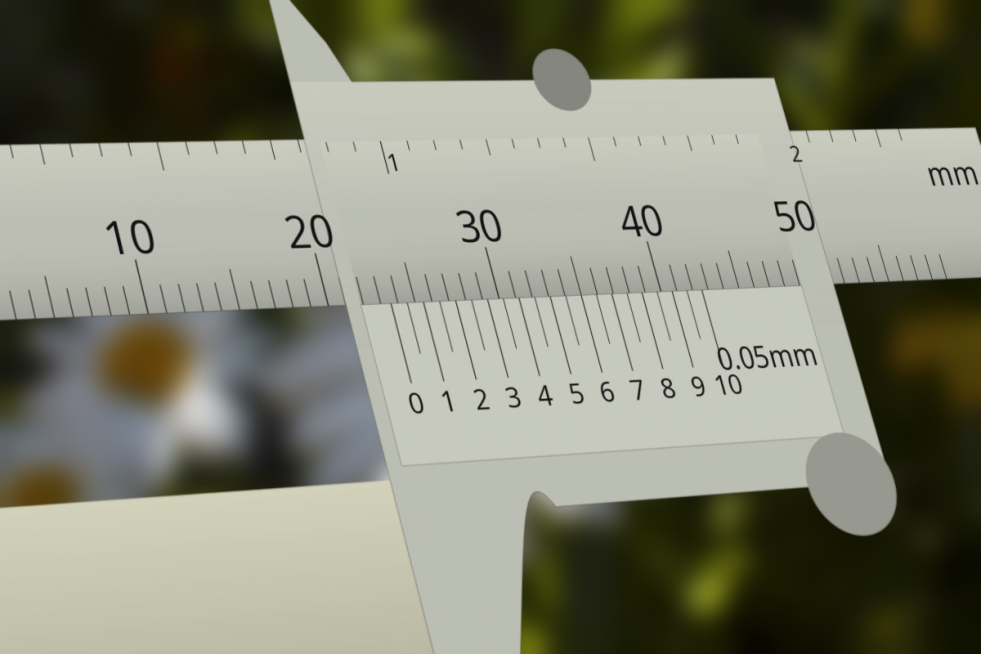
**23.6** mm
